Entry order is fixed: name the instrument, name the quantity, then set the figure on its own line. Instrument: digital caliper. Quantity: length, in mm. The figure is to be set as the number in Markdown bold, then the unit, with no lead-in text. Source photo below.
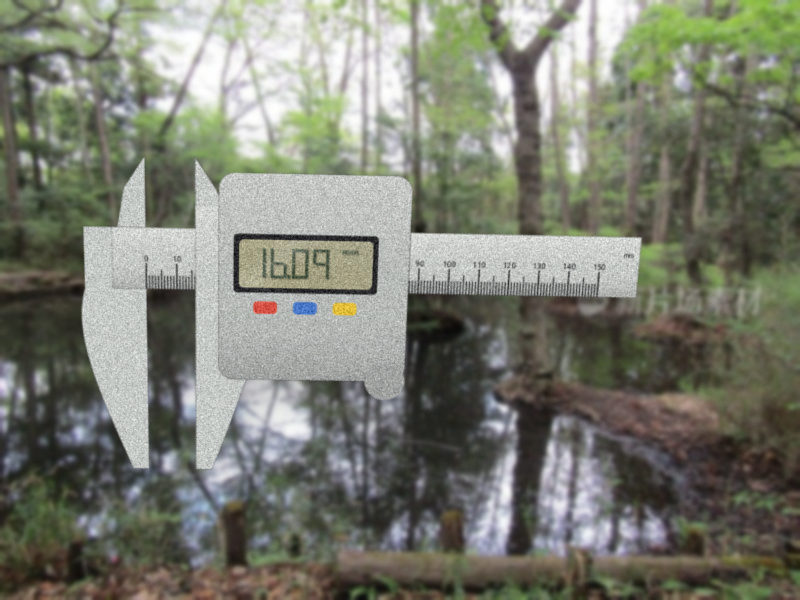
**16.09** mm
